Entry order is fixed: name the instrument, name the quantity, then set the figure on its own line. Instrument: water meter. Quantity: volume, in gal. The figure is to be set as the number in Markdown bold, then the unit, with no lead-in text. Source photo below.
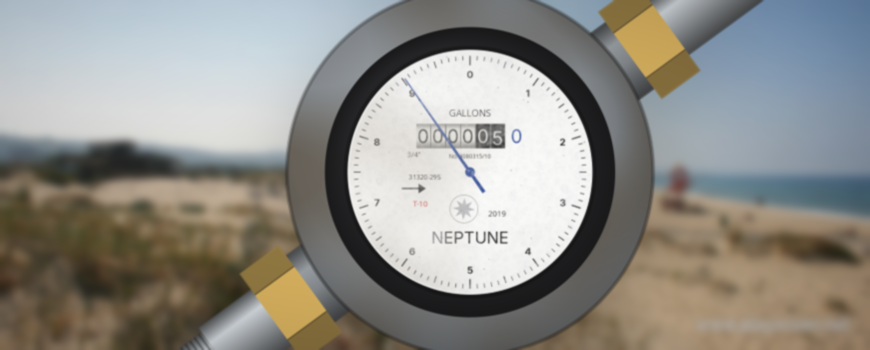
**49.0** gal
